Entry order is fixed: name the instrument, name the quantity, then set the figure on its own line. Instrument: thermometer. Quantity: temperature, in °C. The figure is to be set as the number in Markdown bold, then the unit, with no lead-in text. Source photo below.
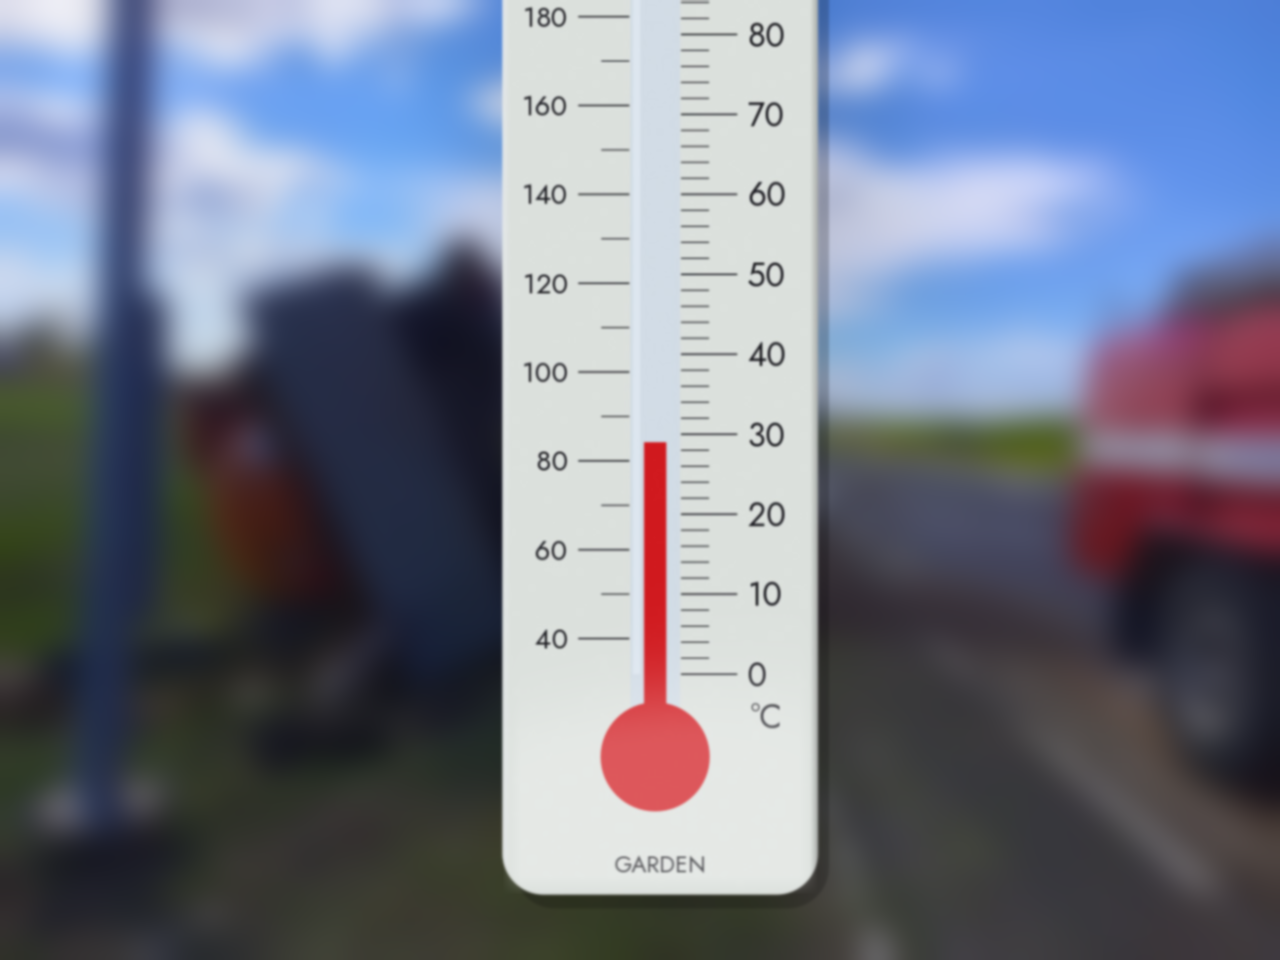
**29** °C
